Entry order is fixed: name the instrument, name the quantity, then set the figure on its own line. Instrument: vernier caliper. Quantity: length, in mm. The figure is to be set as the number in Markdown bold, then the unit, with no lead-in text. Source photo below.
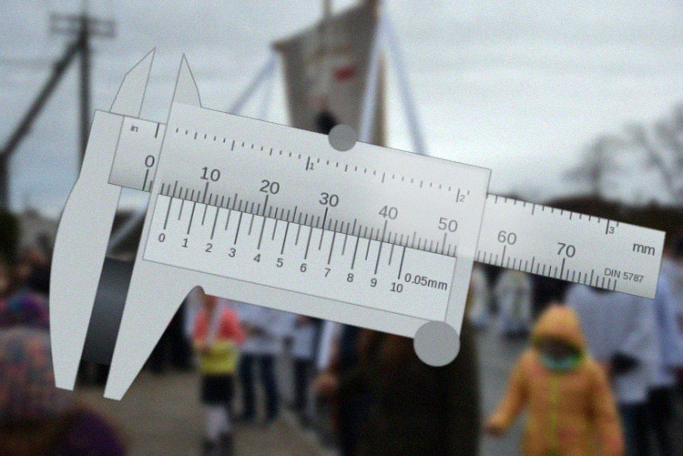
**4.8** mm
